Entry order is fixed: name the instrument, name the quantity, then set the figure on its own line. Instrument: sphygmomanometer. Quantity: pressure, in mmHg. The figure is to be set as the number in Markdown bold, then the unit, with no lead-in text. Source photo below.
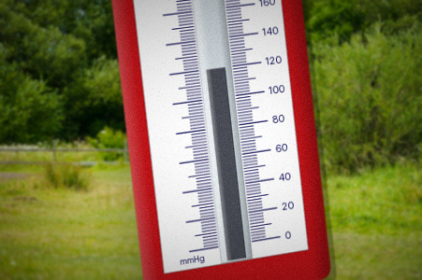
**120** mmHg
